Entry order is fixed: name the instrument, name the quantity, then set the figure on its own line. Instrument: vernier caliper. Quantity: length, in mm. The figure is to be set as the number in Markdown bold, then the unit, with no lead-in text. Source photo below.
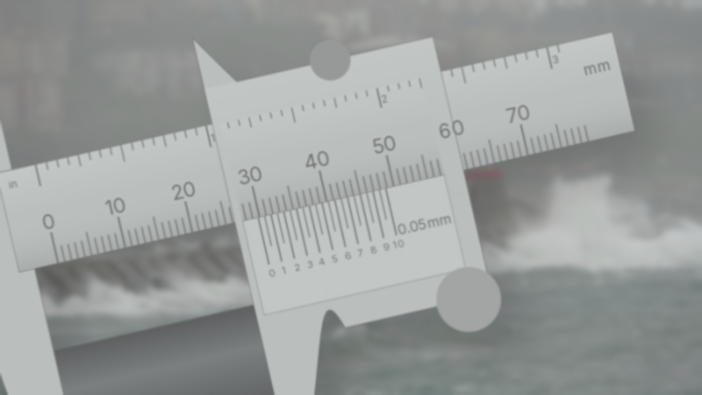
**29.8** mm
